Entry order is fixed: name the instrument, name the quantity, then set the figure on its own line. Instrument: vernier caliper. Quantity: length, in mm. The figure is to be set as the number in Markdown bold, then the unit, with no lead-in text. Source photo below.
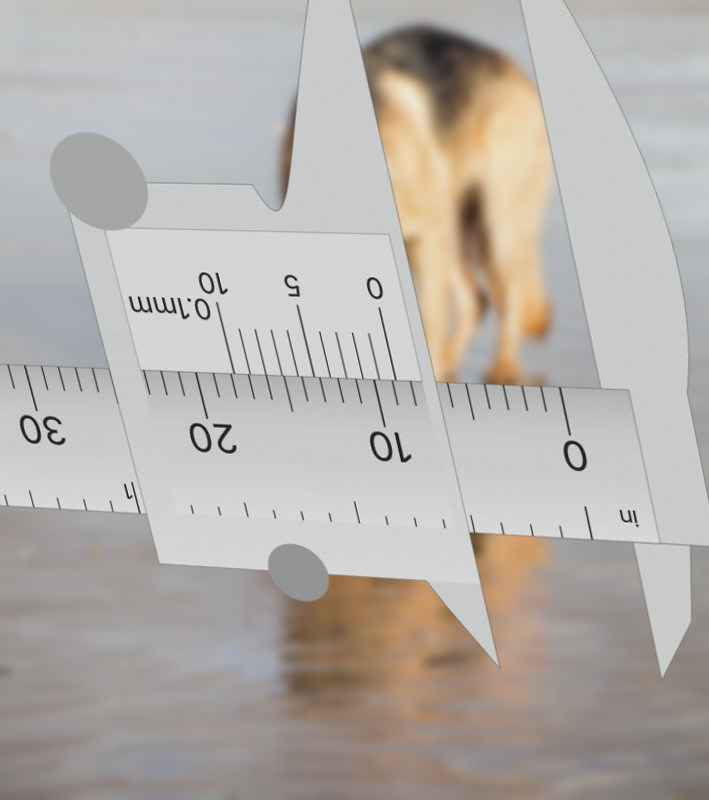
**8.8** mm
